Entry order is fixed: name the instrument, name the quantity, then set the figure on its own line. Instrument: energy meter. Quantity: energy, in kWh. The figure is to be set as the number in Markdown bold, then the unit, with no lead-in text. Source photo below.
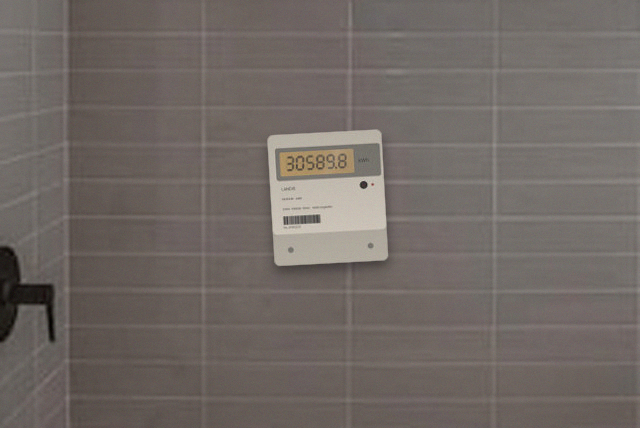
**30589.8** kWh
